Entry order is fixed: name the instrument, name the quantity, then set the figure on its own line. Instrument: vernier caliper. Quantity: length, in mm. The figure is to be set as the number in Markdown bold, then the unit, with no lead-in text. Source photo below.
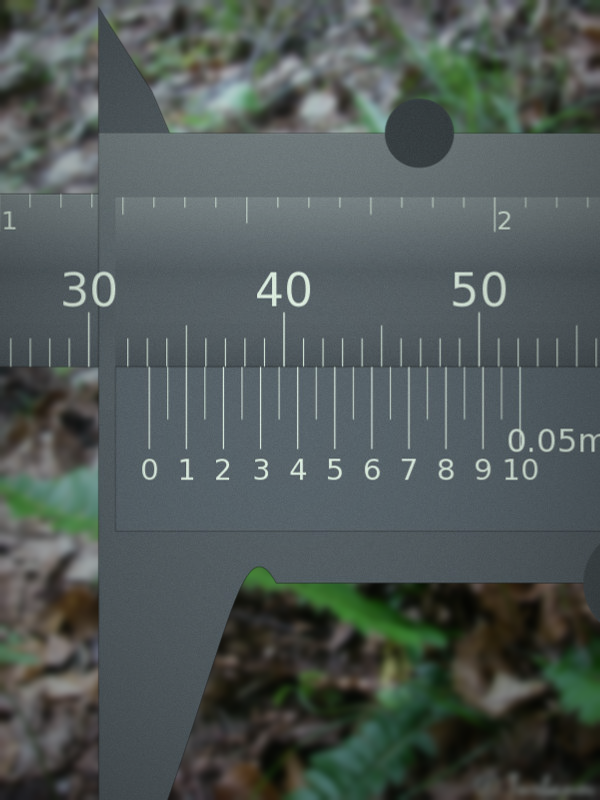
**33.1** mm
